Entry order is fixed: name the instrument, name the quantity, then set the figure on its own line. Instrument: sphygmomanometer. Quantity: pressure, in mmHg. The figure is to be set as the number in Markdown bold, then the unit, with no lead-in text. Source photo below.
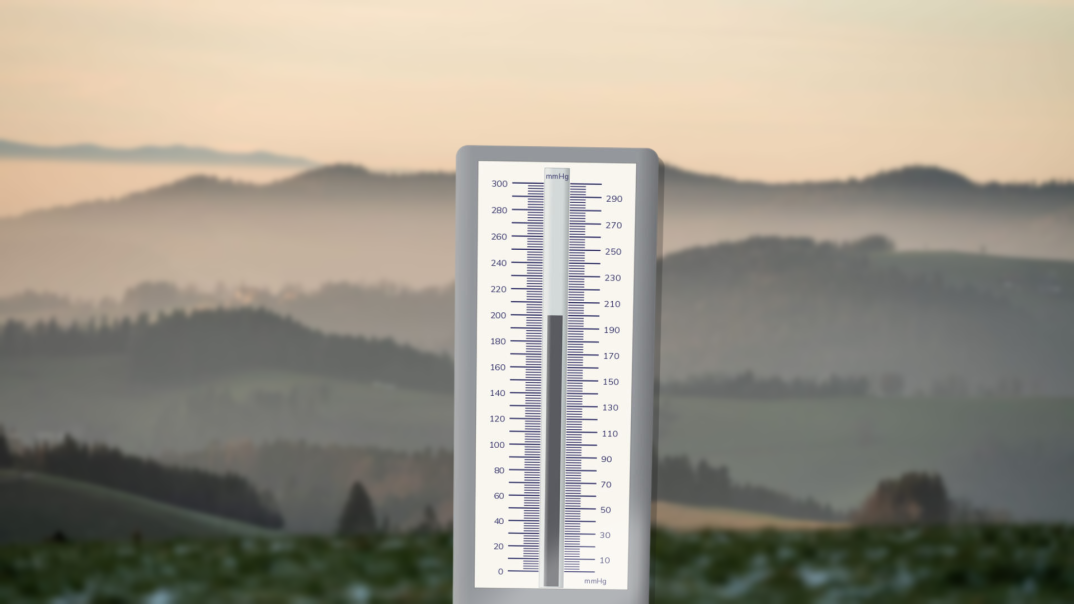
**200** mmHg
